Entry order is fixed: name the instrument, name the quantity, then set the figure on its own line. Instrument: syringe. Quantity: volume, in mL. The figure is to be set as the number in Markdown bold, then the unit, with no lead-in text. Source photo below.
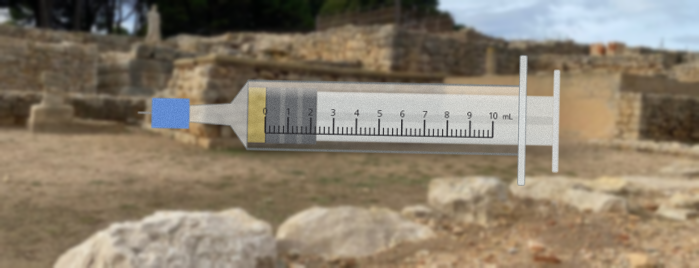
**0** mL
